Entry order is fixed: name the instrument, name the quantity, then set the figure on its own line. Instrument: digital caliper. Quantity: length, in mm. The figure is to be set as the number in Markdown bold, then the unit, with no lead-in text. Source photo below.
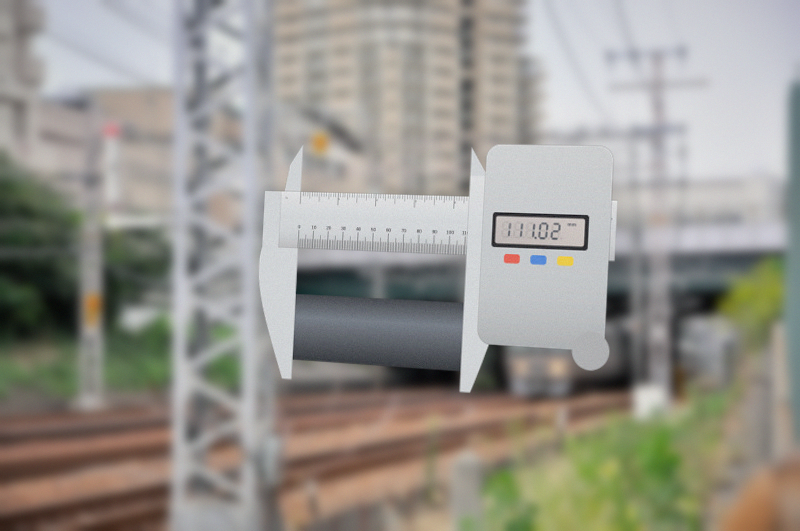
**111.02** mm
